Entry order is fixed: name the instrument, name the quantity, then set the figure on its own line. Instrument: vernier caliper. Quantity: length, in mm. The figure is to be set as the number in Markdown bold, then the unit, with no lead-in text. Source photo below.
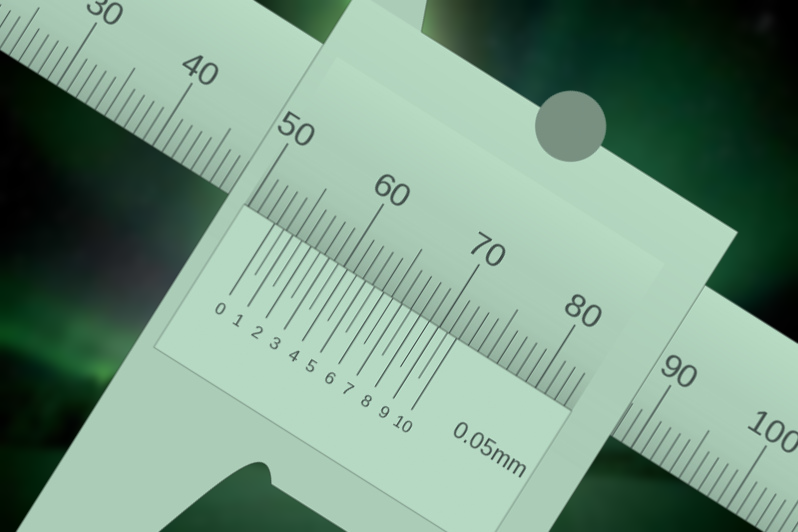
**52.8** mm
